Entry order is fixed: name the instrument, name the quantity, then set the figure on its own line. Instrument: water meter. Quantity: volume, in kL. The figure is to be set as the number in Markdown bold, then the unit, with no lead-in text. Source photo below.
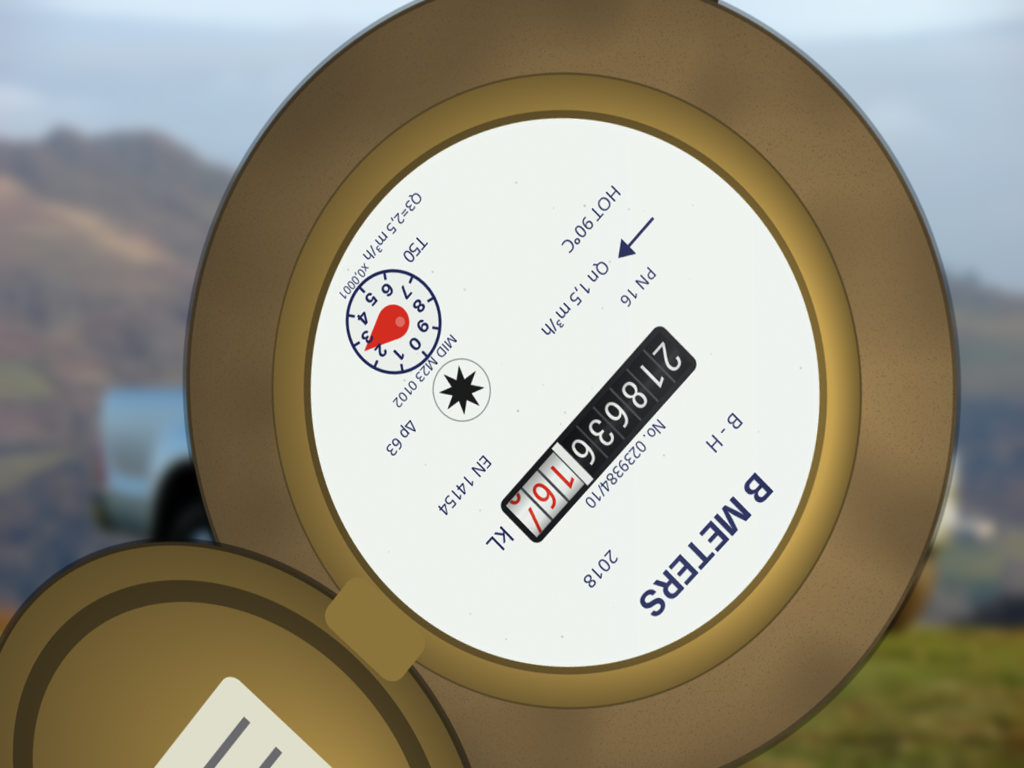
**218636.1672** kL
